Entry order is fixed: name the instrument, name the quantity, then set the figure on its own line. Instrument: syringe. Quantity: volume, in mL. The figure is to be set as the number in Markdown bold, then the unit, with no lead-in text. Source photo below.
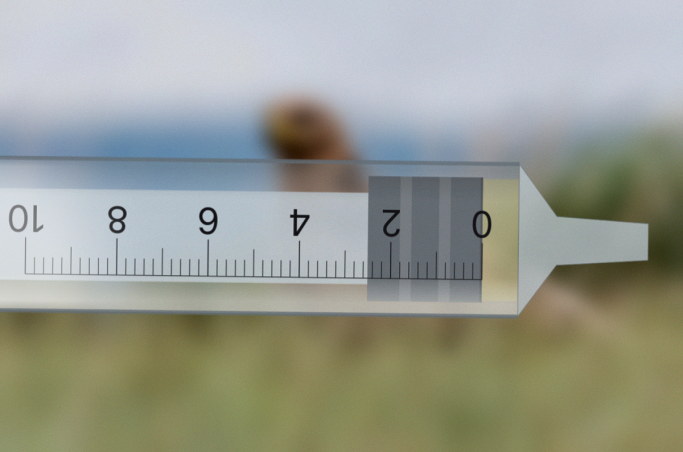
**0** mL
